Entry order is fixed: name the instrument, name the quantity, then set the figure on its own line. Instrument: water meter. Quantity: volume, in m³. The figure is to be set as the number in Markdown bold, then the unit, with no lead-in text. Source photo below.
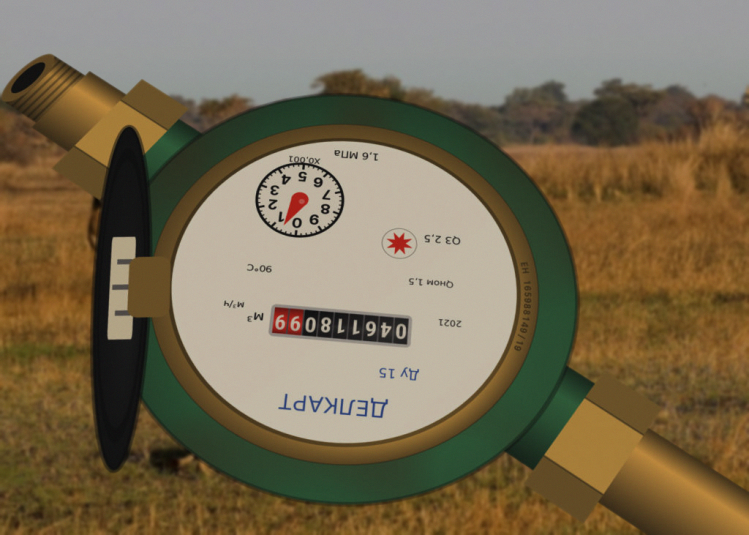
**461180.990** m³
